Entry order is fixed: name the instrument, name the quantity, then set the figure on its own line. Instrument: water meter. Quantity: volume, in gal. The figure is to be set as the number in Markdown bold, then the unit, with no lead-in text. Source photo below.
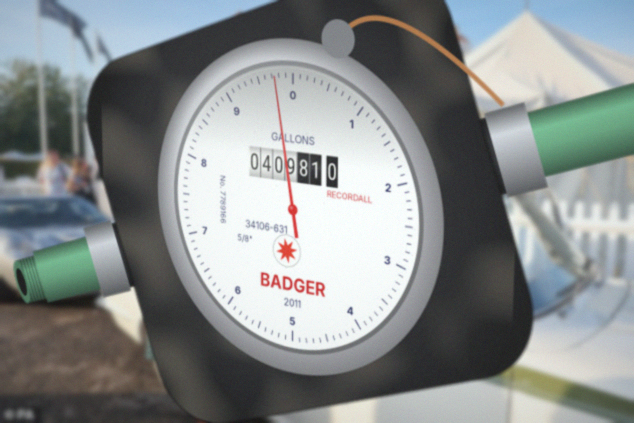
**409809.7** gal
